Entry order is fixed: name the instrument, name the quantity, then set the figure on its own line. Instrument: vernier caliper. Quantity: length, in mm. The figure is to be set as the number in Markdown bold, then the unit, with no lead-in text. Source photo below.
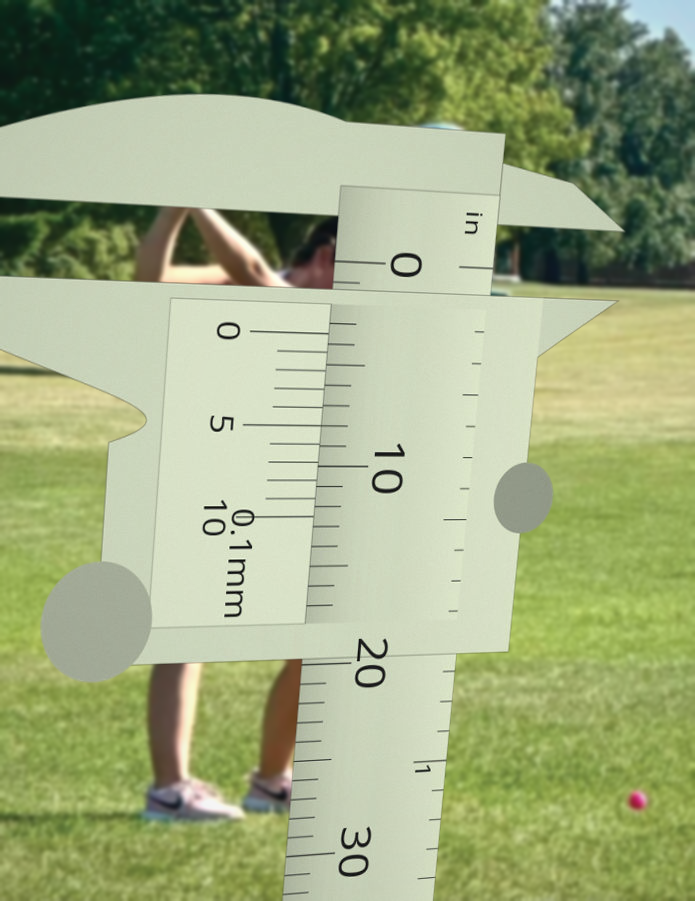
**3.5** mm
